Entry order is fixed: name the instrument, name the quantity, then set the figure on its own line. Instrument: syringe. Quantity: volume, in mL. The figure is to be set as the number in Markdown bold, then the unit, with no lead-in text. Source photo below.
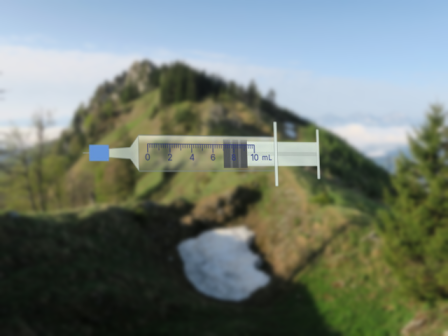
**7** mL
